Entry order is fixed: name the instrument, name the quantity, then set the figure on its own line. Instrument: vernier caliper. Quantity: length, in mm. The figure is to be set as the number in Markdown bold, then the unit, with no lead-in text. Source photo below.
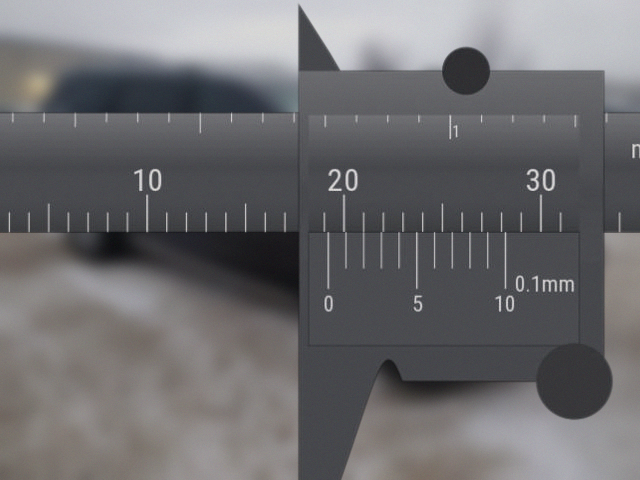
**19.2** mm
